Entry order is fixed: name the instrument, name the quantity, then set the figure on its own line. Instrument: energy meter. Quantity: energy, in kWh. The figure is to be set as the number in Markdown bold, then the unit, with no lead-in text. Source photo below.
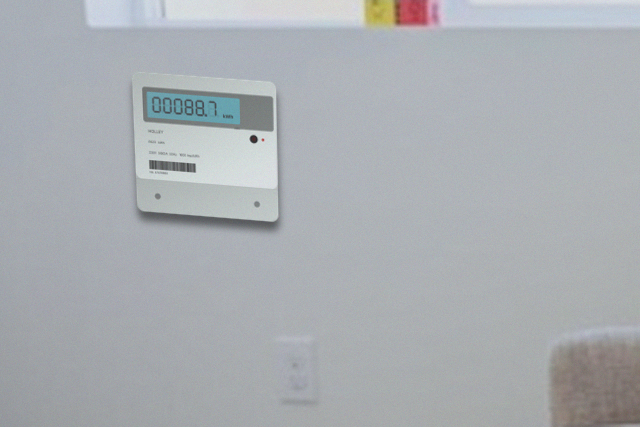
**88.7** kWh
